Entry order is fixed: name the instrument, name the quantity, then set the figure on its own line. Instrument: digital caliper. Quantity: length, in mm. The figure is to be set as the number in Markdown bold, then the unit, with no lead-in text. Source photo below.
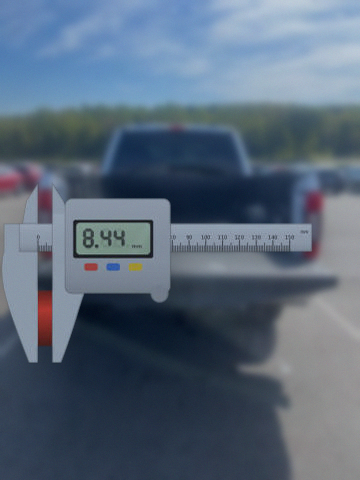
**8.44** mm
